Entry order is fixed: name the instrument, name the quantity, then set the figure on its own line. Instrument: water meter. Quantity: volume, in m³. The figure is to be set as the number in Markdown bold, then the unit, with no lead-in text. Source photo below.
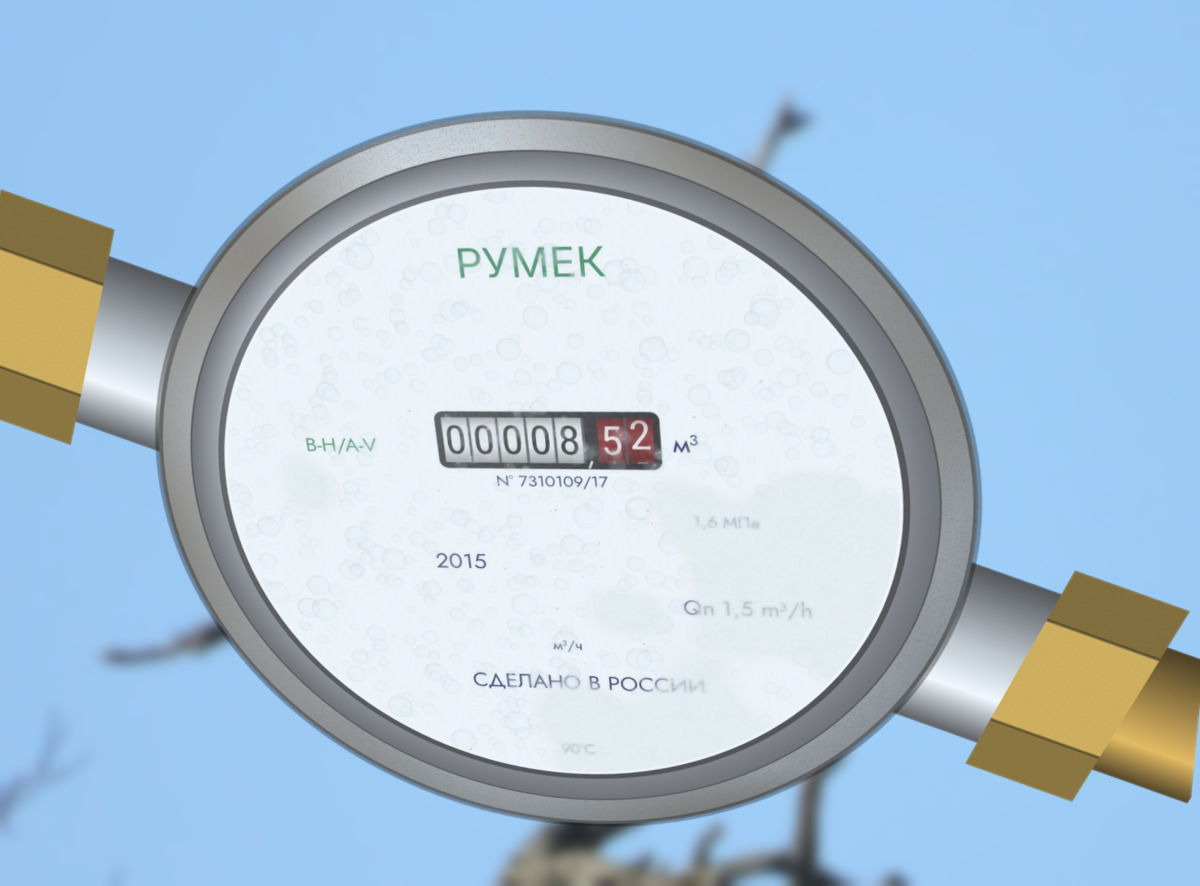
**8.52** m³
